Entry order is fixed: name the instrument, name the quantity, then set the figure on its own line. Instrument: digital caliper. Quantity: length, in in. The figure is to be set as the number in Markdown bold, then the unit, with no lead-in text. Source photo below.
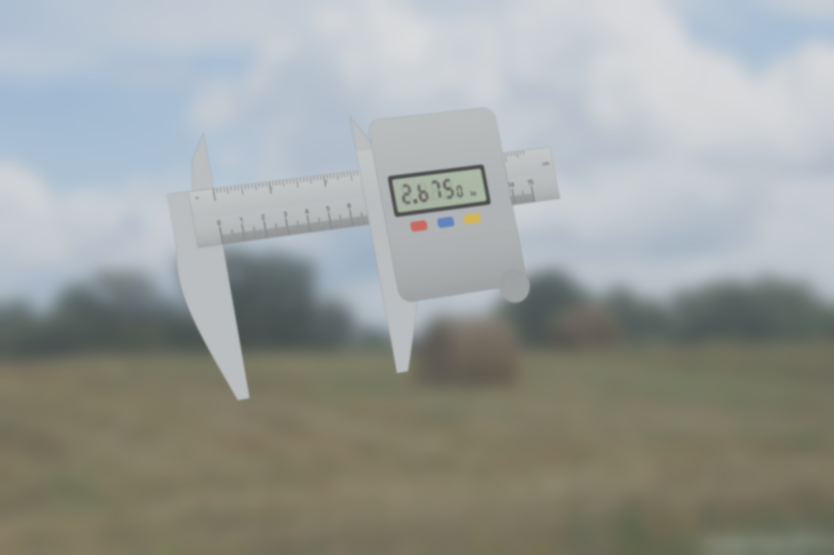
**2.6750** in
